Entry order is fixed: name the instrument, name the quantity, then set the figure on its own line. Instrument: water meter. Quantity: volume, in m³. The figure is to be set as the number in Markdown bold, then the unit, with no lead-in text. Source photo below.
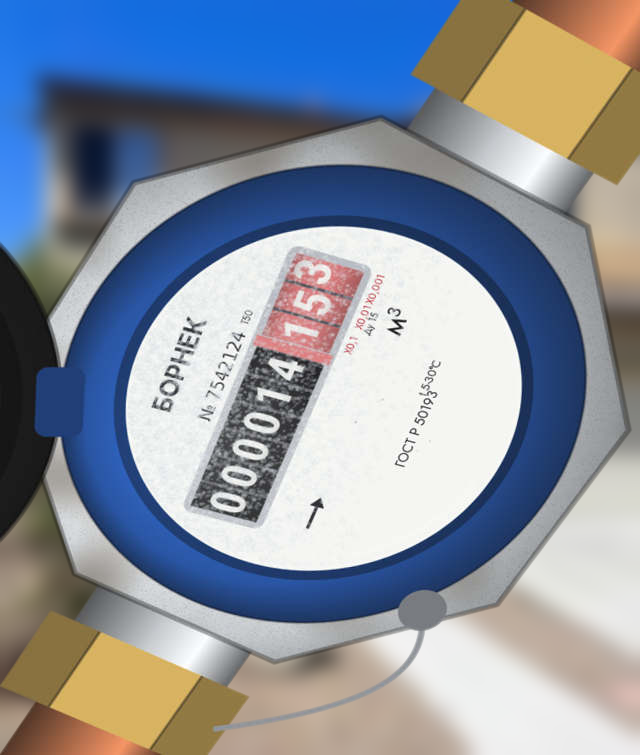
**14.153** m³
